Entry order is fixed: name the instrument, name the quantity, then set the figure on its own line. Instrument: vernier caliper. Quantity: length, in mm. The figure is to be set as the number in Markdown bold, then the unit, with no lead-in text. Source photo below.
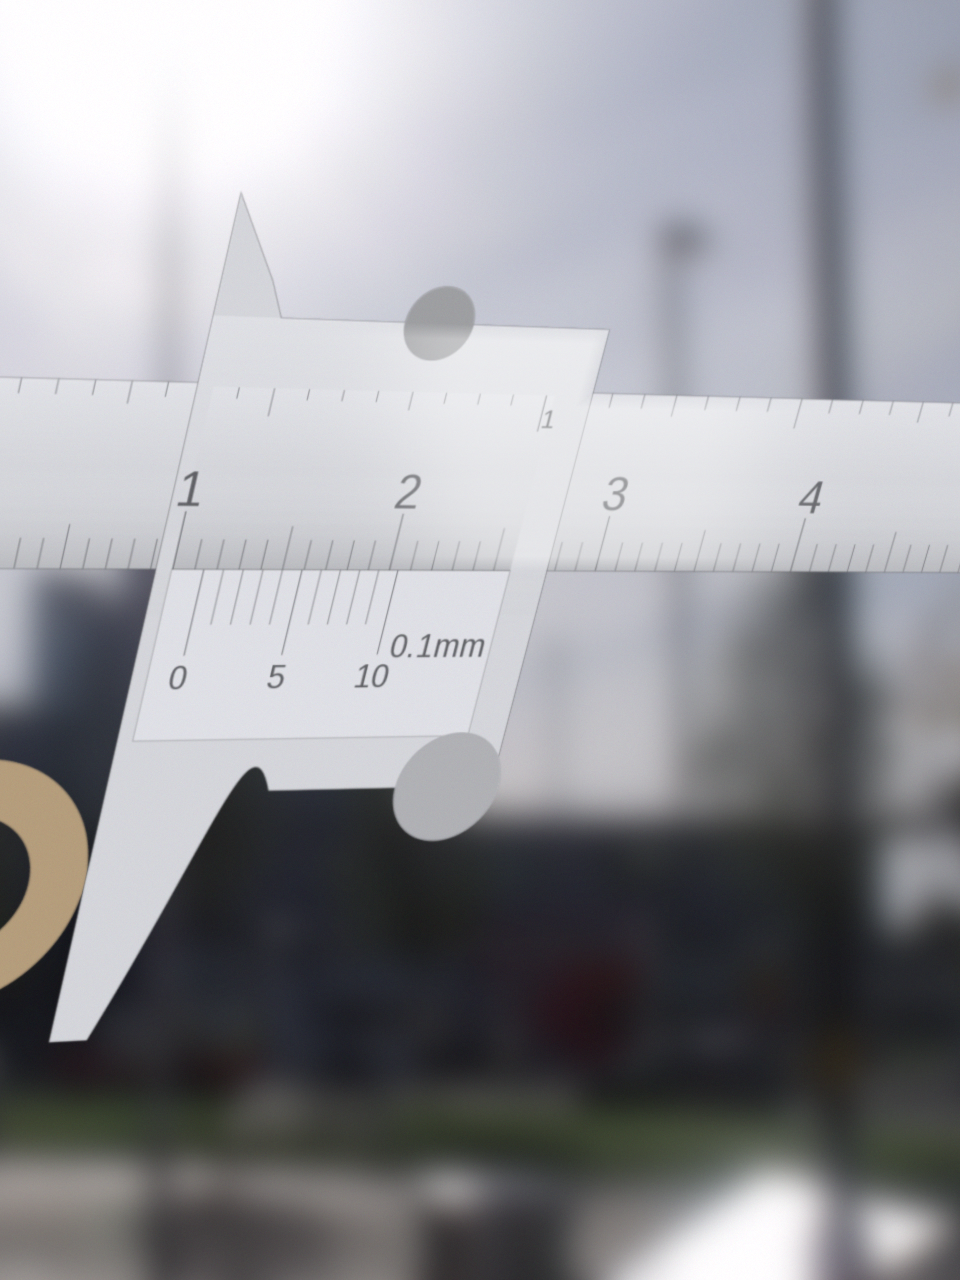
**11.4** mm
